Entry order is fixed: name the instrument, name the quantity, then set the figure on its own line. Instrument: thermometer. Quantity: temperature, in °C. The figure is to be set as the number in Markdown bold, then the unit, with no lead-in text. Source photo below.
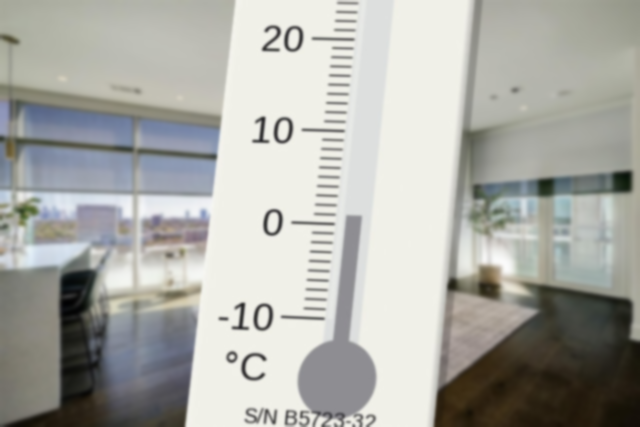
**1** °C
